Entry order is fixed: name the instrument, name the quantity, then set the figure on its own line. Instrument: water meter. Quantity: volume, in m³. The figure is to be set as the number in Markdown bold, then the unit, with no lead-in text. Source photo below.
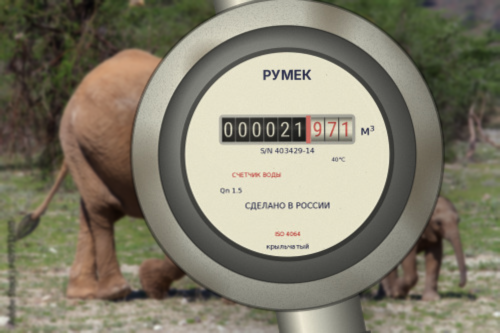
**21.971** m³
